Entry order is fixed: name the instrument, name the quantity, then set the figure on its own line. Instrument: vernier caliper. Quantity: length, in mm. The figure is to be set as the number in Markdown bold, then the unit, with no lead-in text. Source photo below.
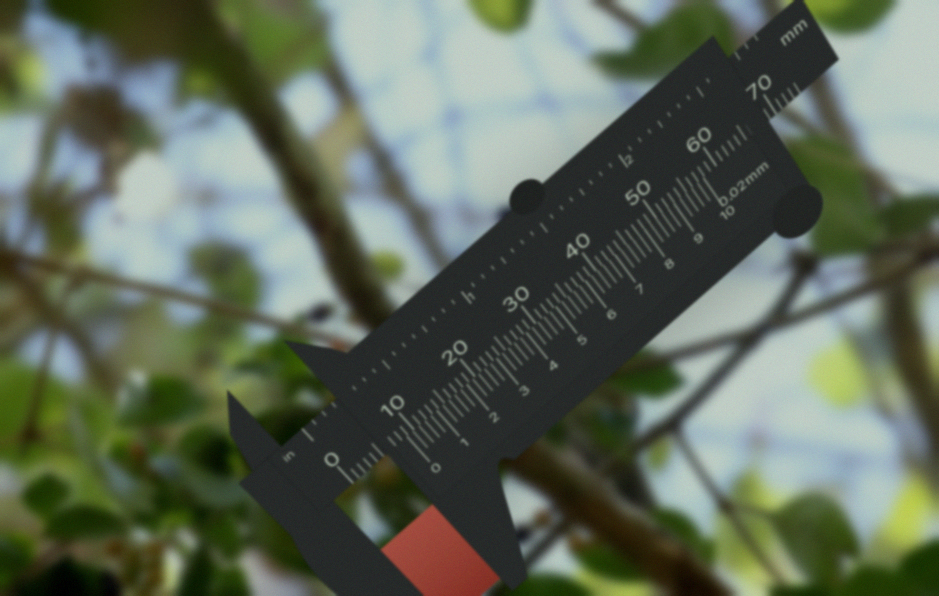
**8.8** mm
